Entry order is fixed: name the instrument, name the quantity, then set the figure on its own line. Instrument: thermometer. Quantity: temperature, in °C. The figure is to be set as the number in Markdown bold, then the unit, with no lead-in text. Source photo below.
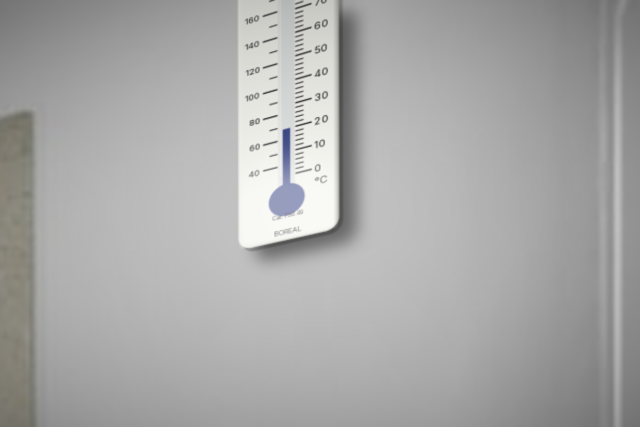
**20** °C
